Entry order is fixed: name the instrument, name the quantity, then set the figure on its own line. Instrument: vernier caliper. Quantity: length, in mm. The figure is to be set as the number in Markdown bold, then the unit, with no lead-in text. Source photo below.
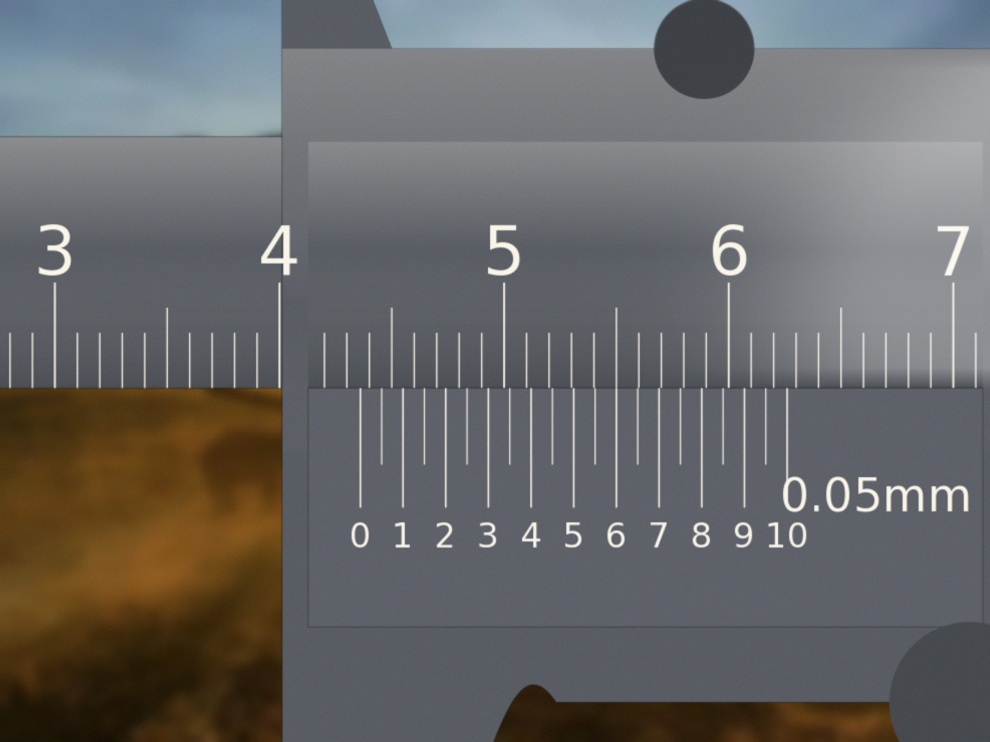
**43.6** mm
